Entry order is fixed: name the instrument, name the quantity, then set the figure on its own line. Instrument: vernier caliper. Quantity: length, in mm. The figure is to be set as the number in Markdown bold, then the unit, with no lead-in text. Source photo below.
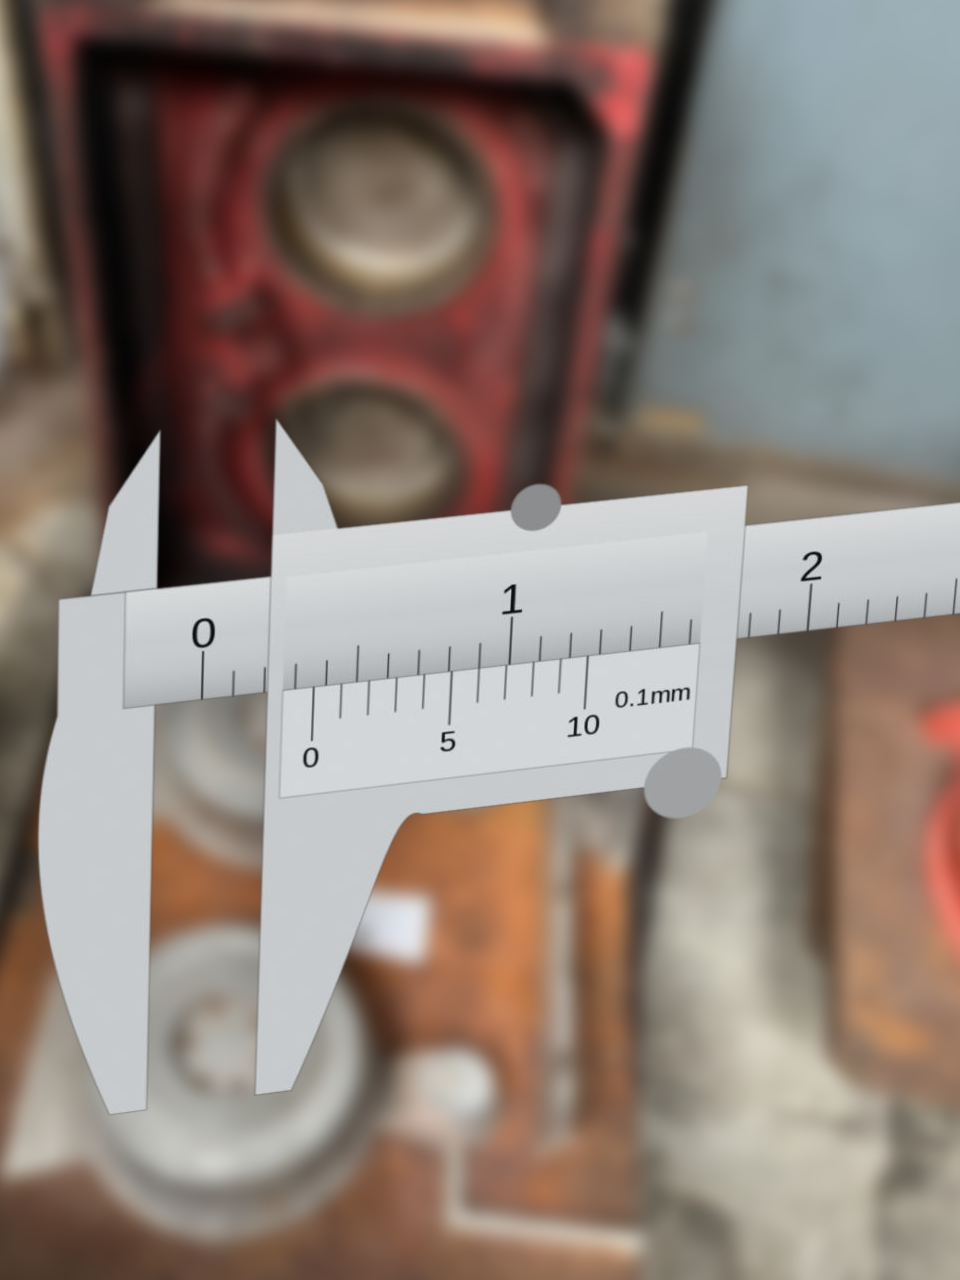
**3.6** mm
